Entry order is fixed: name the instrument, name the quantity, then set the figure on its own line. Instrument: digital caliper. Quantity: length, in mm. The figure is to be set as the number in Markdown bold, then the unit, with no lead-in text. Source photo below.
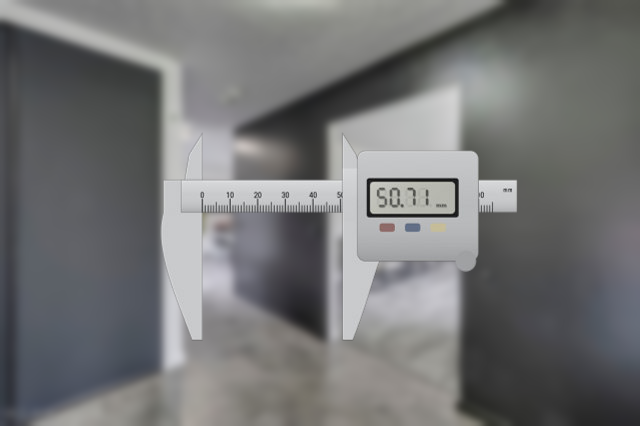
**50.71** mm
